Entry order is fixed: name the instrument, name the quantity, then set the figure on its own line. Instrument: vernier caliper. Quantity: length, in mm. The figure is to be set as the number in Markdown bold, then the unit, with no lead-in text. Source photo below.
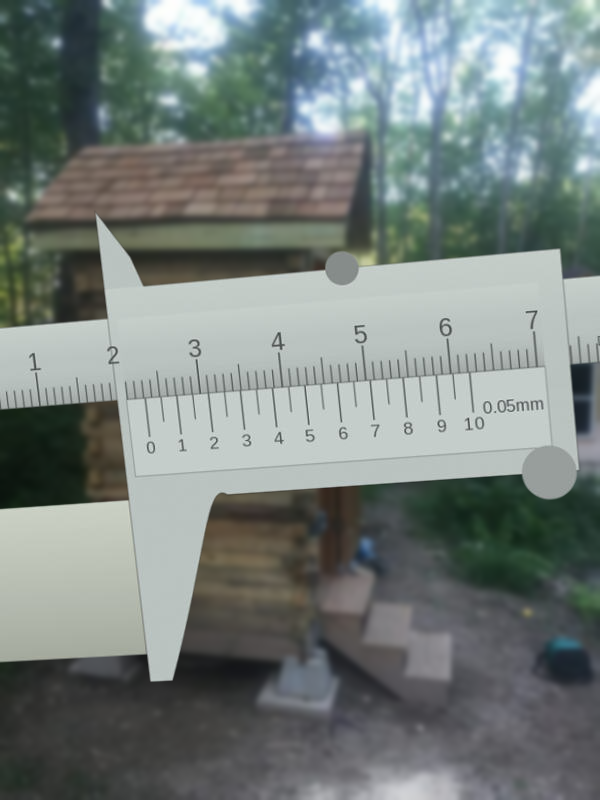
**23.2** mm
